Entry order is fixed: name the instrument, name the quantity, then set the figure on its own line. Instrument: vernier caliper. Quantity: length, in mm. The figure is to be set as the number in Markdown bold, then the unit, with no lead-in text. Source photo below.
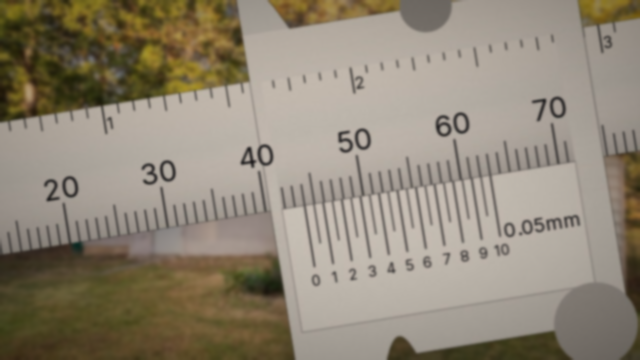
**44.0** mm
